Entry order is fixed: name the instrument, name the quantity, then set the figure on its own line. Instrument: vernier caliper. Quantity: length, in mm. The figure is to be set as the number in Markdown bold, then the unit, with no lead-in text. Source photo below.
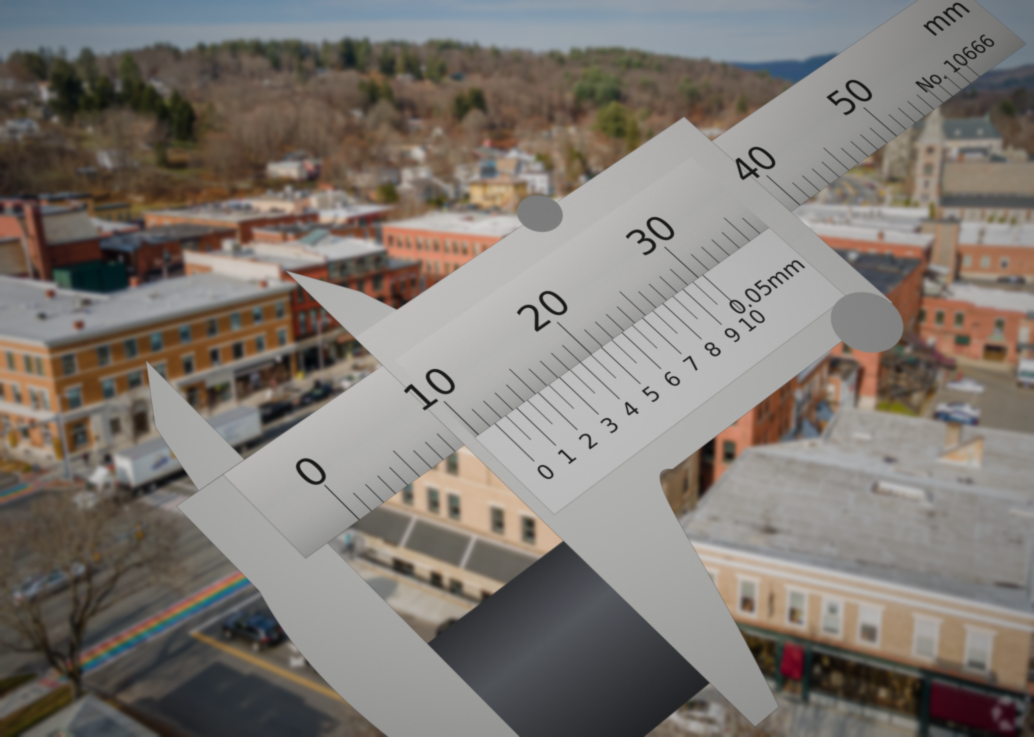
**11.4** mm
